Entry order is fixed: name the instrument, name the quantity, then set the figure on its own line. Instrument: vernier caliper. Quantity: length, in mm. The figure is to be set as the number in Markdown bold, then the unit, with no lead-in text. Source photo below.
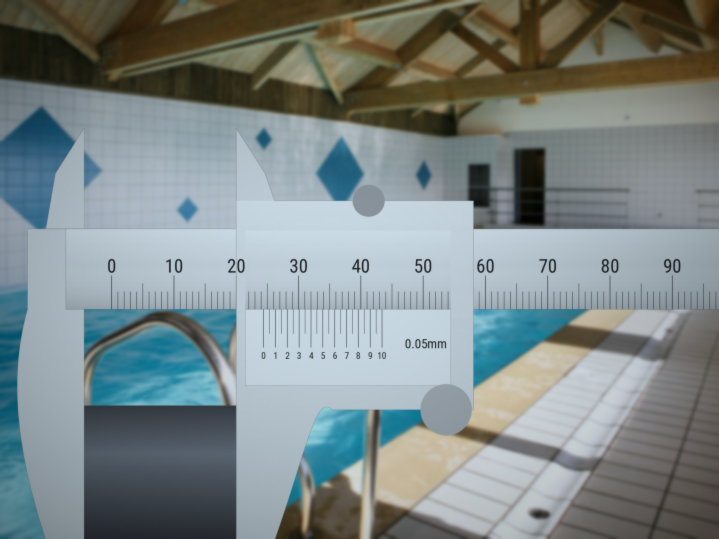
**24.4** mm
